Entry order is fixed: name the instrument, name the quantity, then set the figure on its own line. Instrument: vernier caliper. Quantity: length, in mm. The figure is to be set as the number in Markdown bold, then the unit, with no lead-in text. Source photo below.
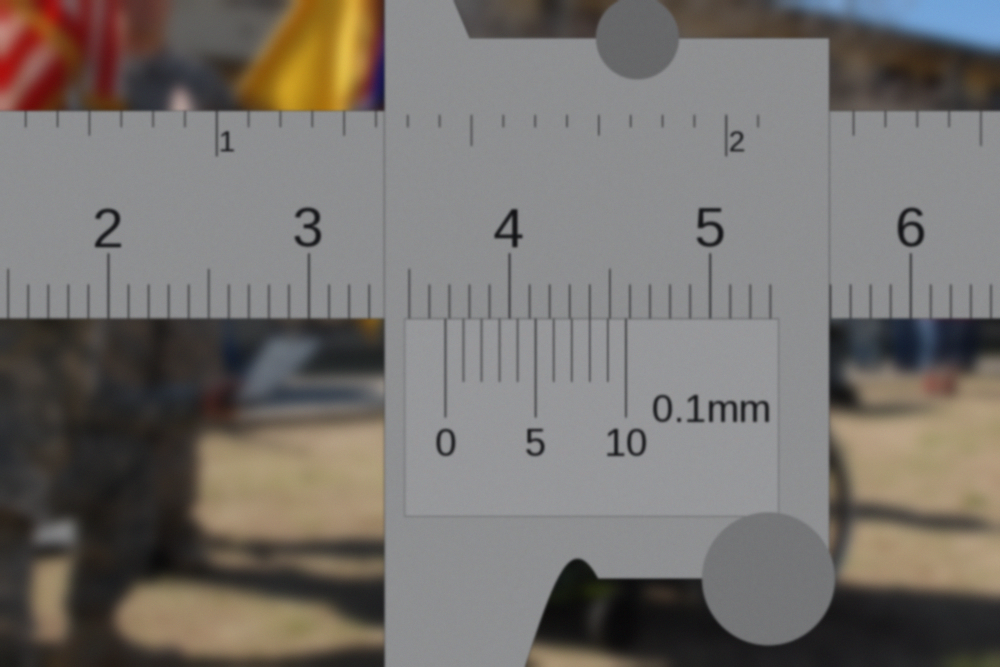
**36.8** mm
